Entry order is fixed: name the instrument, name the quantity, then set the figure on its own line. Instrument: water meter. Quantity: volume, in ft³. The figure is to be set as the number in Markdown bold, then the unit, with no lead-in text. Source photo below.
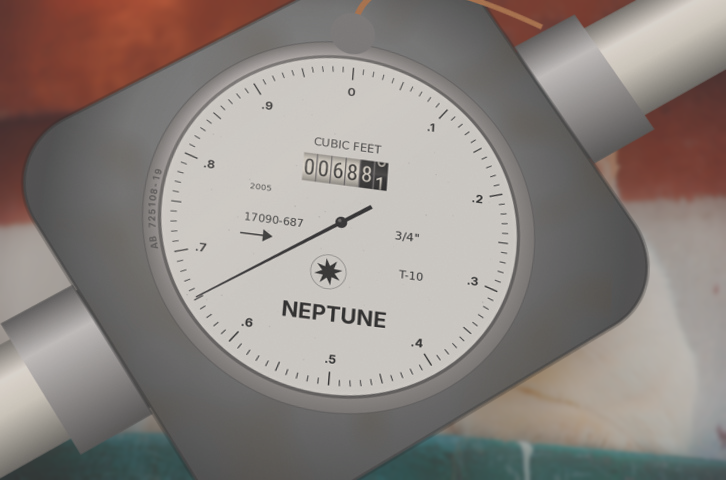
**6880.65** ft³
